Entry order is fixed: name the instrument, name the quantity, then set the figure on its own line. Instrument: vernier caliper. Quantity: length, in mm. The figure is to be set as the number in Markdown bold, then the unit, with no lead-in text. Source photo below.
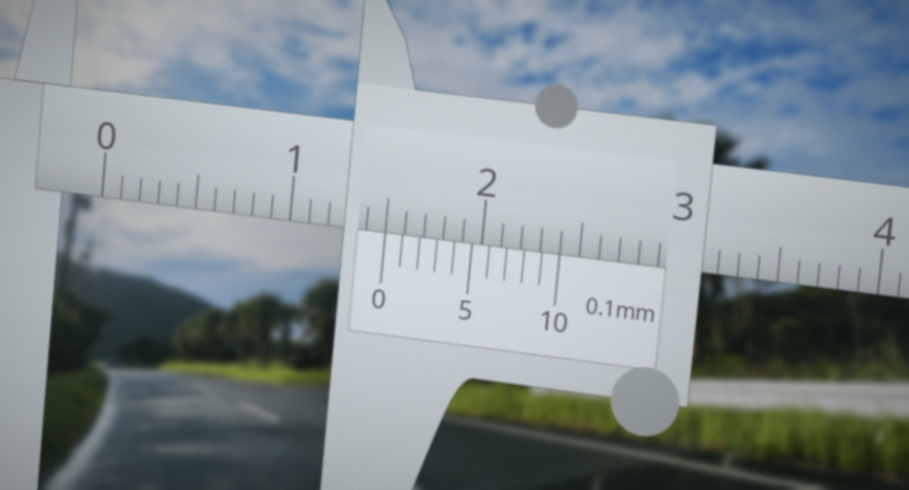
**15.0** mm
